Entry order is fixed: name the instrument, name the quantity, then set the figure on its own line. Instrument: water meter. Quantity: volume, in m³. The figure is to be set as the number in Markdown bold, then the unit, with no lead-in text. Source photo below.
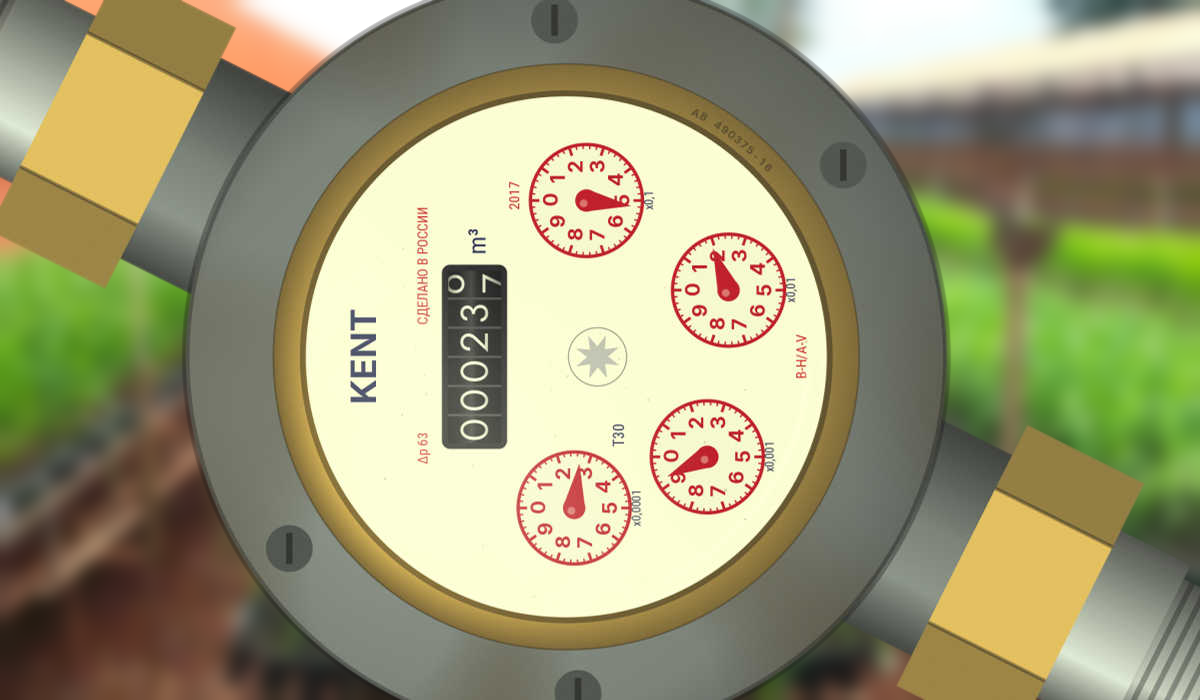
**236.5192** m³
